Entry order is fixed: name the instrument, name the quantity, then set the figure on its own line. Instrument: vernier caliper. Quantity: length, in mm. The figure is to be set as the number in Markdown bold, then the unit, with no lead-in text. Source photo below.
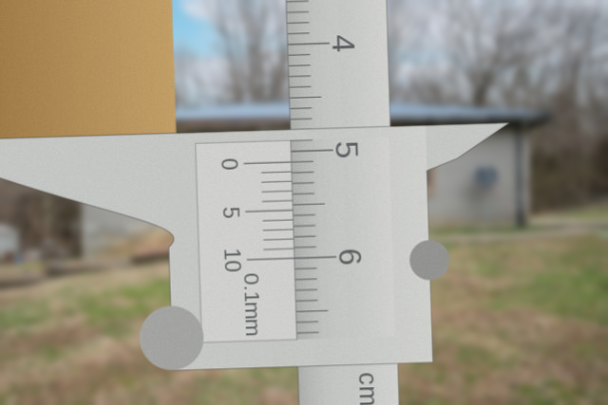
**51.0** mm
